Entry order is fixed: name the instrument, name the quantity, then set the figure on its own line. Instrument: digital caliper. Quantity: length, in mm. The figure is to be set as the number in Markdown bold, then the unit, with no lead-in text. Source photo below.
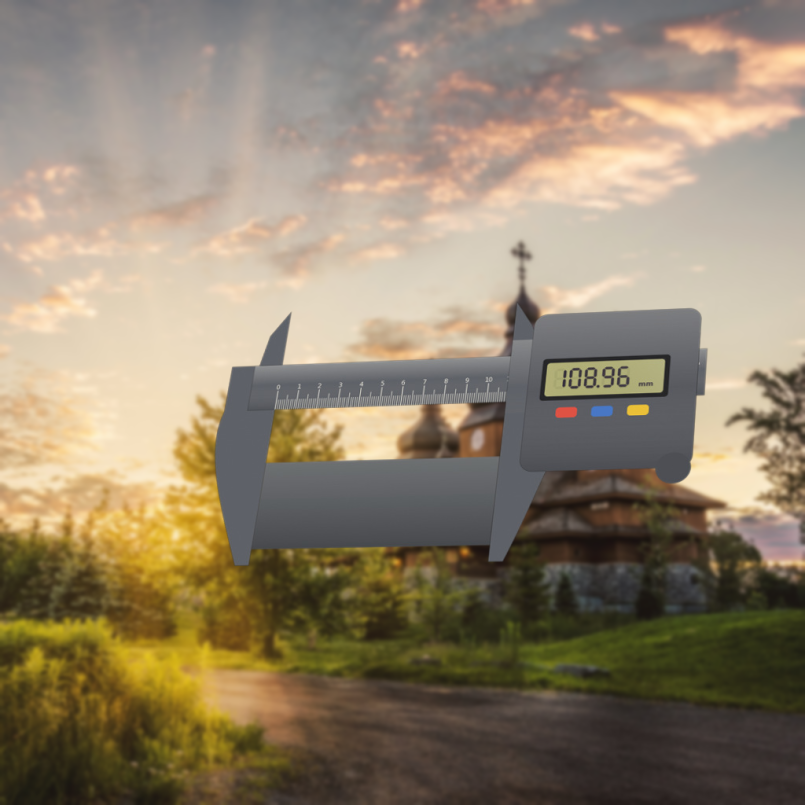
**108.96** mm
